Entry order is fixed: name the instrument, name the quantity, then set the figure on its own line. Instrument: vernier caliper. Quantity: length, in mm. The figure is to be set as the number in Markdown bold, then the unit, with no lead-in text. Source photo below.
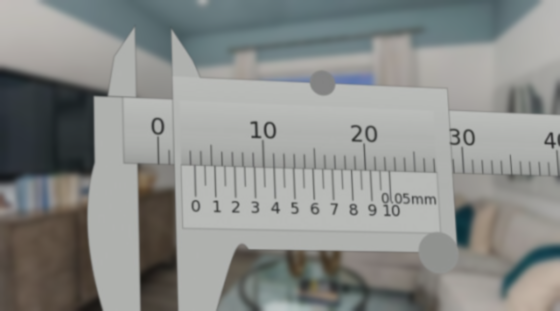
**3.4** mm
